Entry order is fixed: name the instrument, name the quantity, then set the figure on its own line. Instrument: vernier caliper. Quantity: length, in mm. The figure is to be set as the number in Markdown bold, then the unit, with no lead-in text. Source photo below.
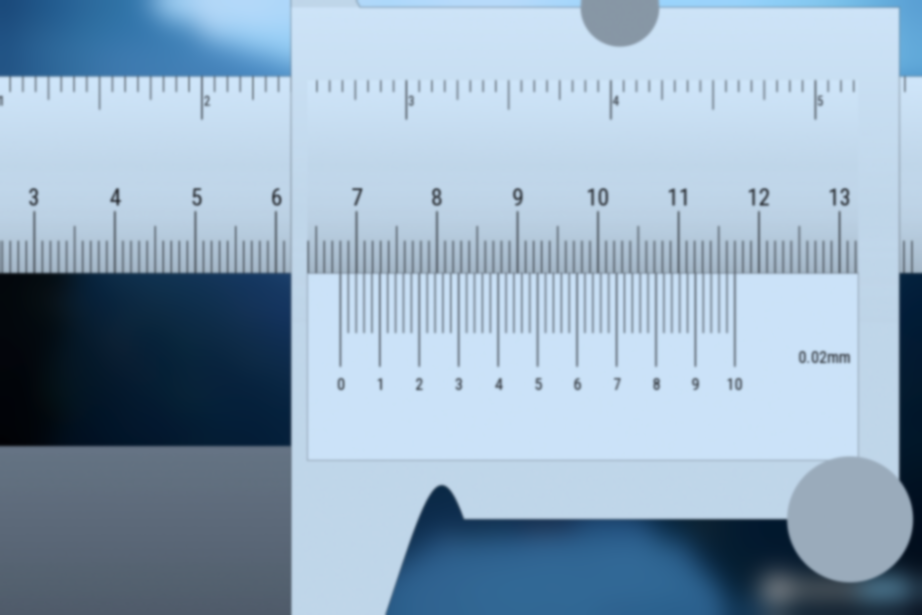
**68.0** mm
